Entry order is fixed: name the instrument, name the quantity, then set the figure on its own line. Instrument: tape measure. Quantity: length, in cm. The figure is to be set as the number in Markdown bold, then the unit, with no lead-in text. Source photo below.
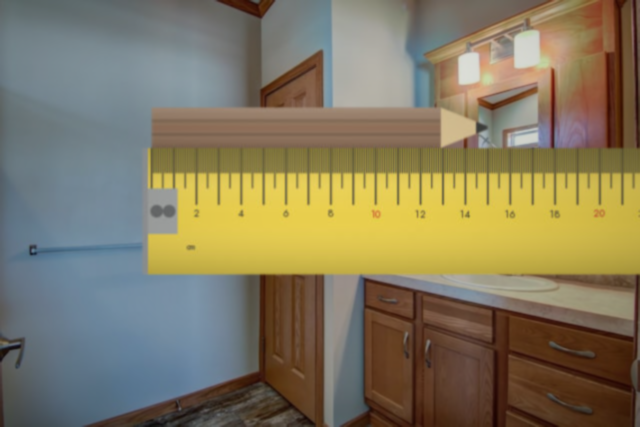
**15** cm
